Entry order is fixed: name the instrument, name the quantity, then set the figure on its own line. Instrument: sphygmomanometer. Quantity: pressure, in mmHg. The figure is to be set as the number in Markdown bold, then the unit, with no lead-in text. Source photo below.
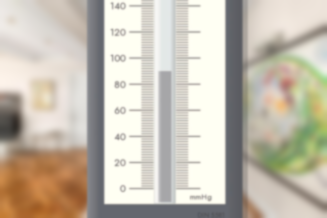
**90** mmHg
